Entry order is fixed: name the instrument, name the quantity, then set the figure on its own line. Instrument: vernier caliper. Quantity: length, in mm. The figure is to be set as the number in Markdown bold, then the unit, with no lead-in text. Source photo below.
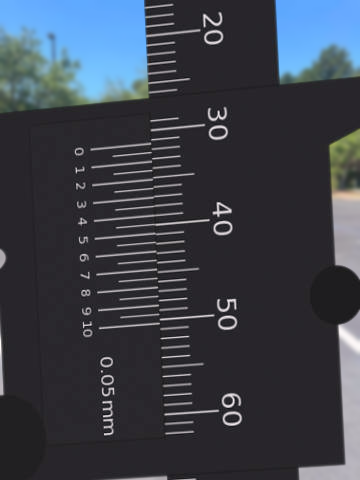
**31.4** mm
